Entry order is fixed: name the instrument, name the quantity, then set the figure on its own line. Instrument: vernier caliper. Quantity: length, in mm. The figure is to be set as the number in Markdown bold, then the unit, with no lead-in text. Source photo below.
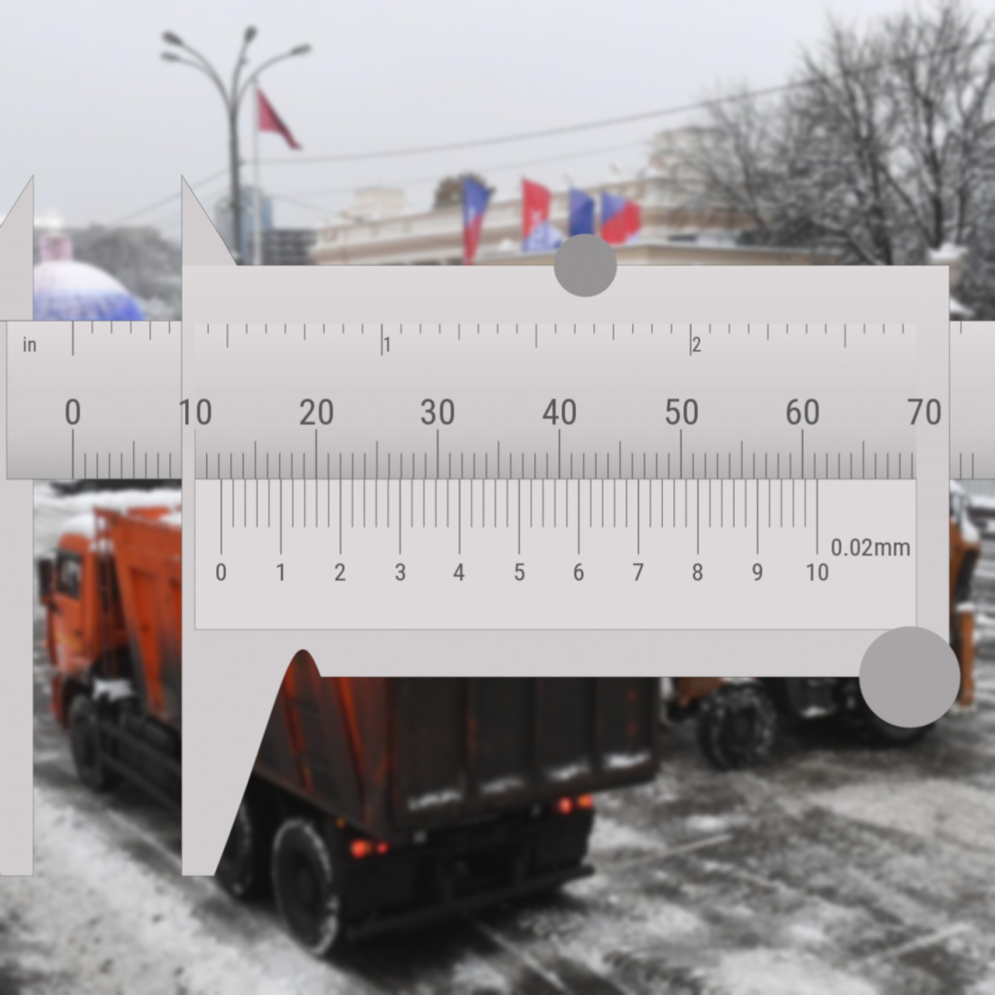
**12.2** mm
